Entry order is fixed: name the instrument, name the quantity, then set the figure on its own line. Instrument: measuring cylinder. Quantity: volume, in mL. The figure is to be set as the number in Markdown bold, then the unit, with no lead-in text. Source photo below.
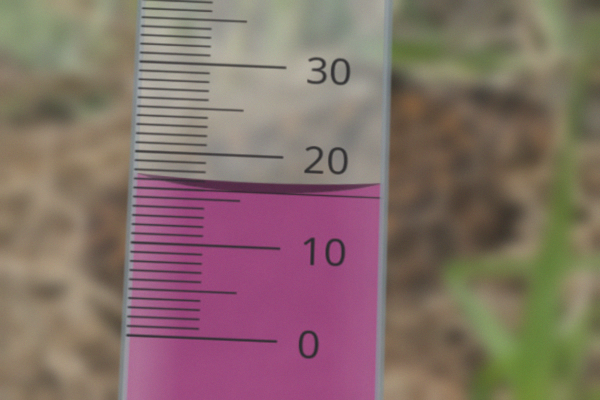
**16** mL
